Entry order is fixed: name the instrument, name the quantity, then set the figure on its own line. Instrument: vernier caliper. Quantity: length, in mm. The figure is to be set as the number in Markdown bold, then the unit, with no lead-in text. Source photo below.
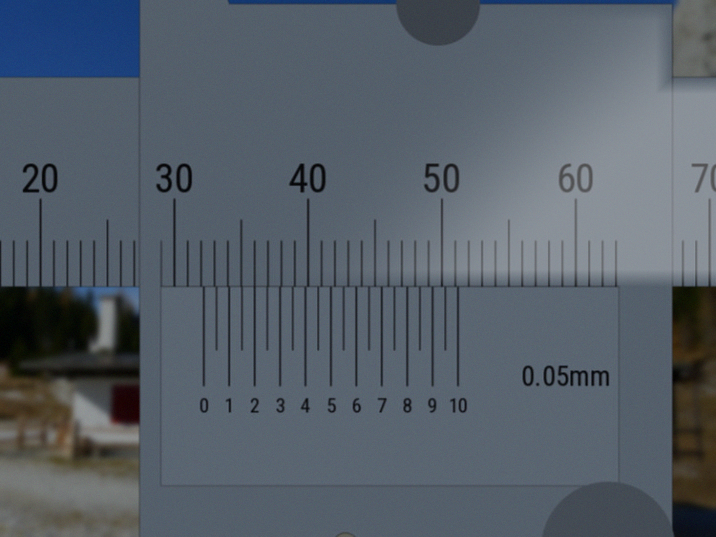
**32.2** mm
